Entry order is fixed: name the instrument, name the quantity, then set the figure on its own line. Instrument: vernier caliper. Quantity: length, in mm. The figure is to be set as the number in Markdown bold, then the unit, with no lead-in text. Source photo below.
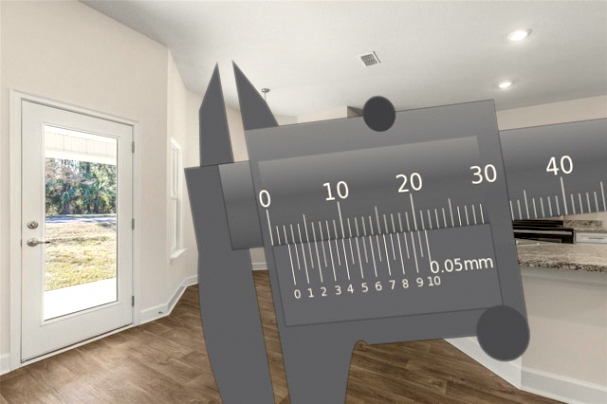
**2.2** mm
